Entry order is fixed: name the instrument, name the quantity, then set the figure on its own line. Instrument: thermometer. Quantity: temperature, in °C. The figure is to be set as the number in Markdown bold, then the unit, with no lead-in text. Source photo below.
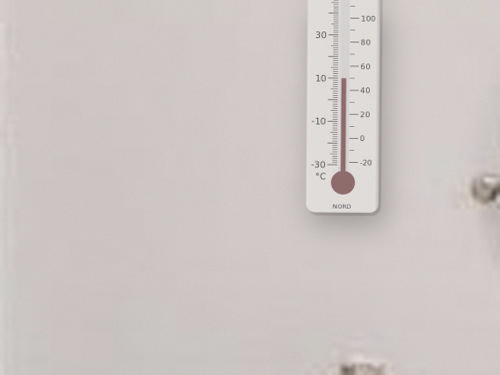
**10** °C
